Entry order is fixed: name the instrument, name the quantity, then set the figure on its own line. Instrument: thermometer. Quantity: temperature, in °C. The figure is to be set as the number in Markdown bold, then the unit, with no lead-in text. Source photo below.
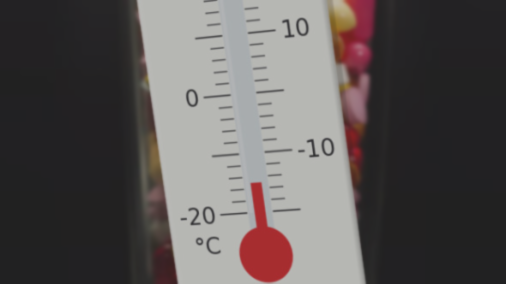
**-15** °C
